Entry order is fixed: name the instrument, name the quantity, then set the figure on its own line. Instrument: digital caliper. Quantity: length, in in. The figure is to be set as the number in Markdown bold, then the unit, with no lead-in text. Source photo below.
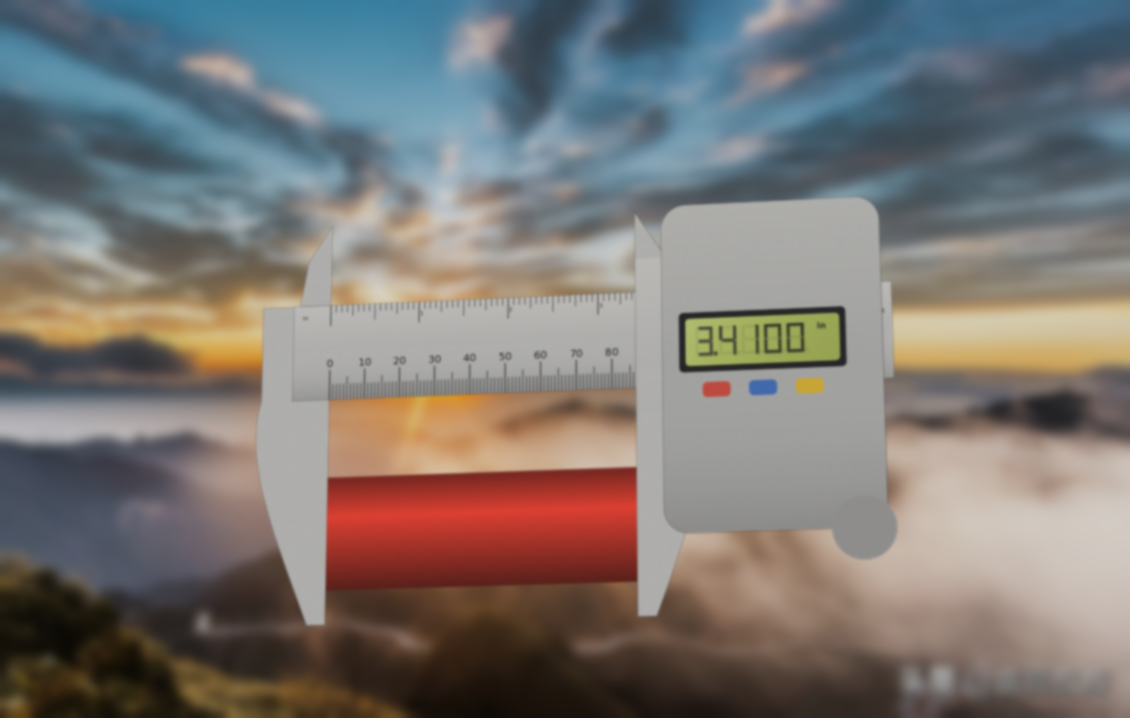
**3.4100** in
